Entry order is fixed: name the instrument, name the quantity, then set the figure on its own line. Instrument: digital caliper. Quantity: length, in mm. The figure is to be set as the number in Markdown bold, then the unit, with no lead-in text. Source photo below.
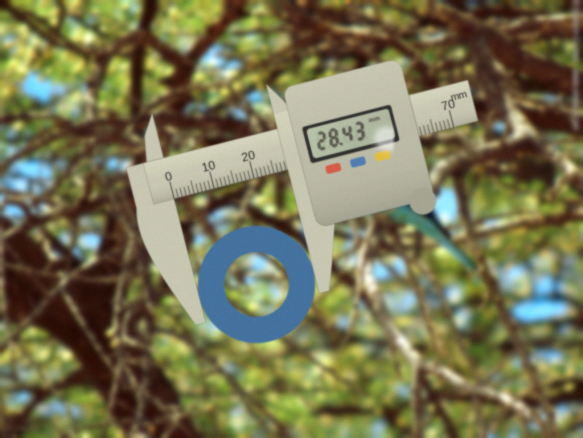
**28.43** mm
